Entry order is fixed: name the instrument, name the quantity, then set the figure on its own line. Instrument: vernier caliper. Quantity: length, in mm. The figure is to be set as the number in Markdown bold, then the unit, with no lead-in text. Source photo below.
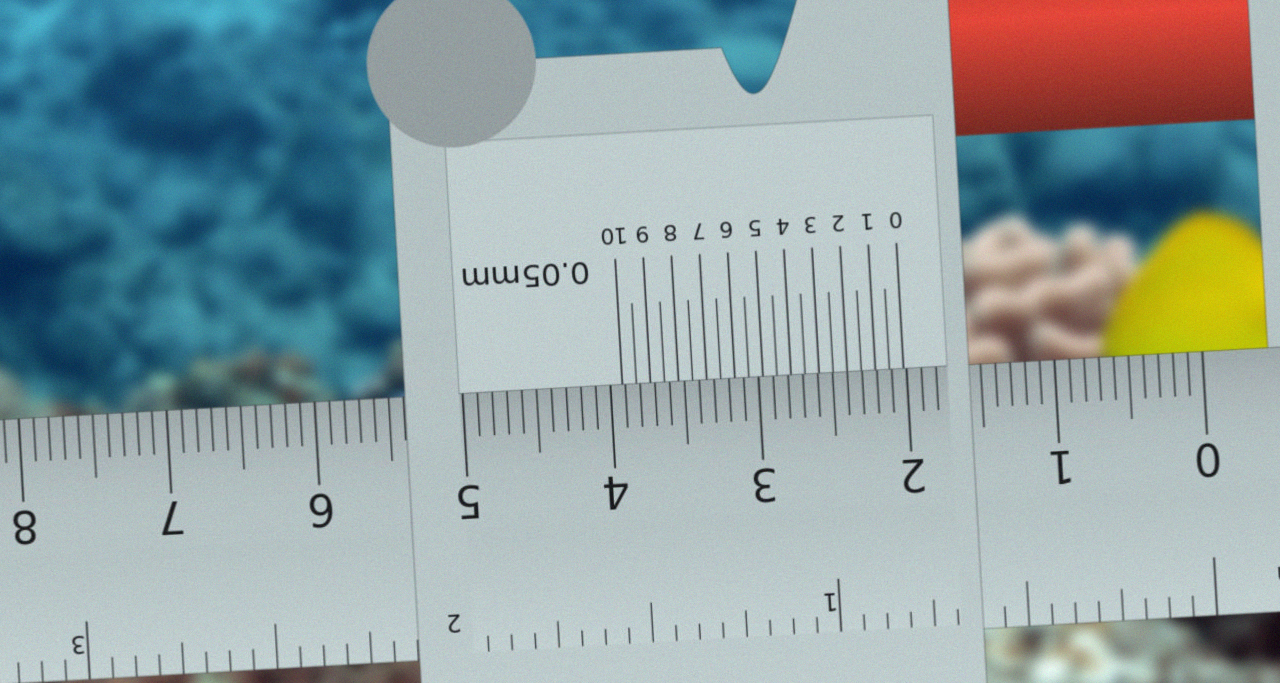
**20.2** mm
